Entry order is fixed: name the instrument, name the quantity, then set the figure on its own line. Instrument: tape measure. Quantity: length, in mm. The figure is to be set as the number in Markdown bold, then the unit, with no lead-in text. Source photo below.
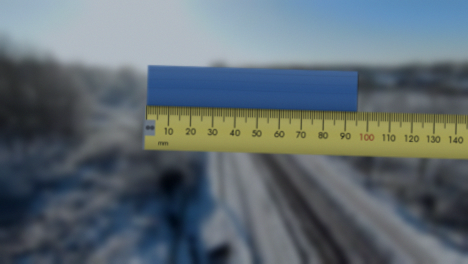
**95** mm
